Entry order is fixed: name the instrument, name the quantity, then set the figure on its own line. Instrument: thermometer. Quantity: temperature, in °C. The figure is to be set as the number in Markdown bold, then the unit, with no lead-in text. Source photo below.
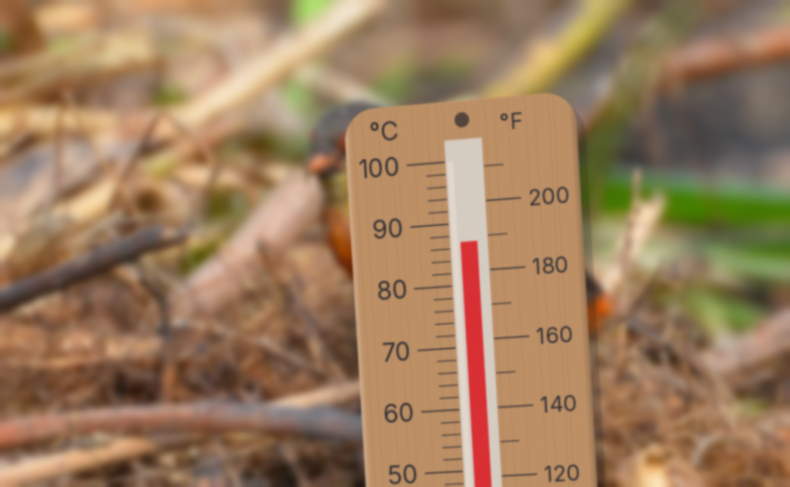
**87** °C
